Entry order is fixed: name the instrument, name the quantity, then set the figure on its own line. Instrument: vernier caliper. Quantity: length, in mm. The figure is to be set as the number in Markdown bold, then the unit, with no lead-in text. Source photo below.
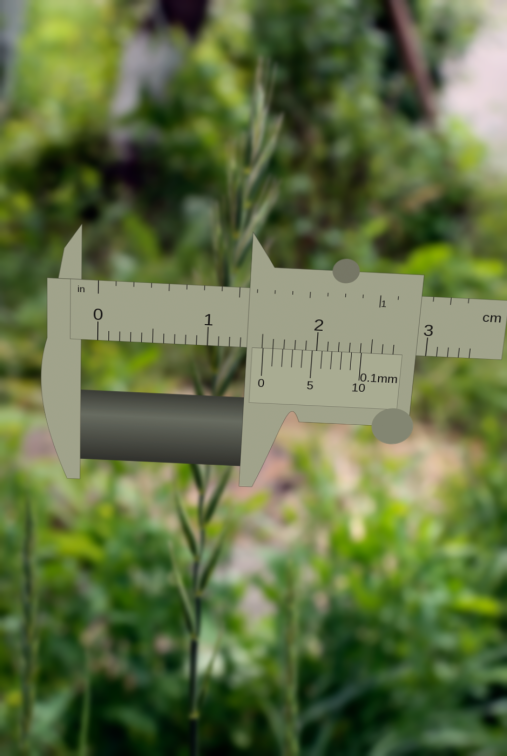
**15.1** mm
